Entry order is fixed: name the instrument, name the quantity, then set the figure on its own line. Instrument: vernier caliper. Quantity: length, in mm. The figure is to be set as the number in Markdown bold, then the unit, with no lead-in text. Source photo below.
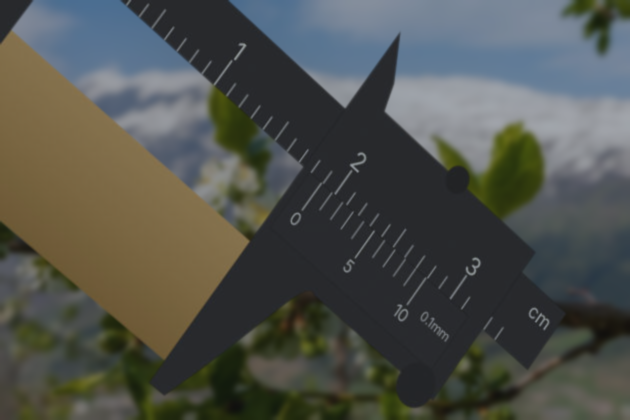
**18.9** mm
